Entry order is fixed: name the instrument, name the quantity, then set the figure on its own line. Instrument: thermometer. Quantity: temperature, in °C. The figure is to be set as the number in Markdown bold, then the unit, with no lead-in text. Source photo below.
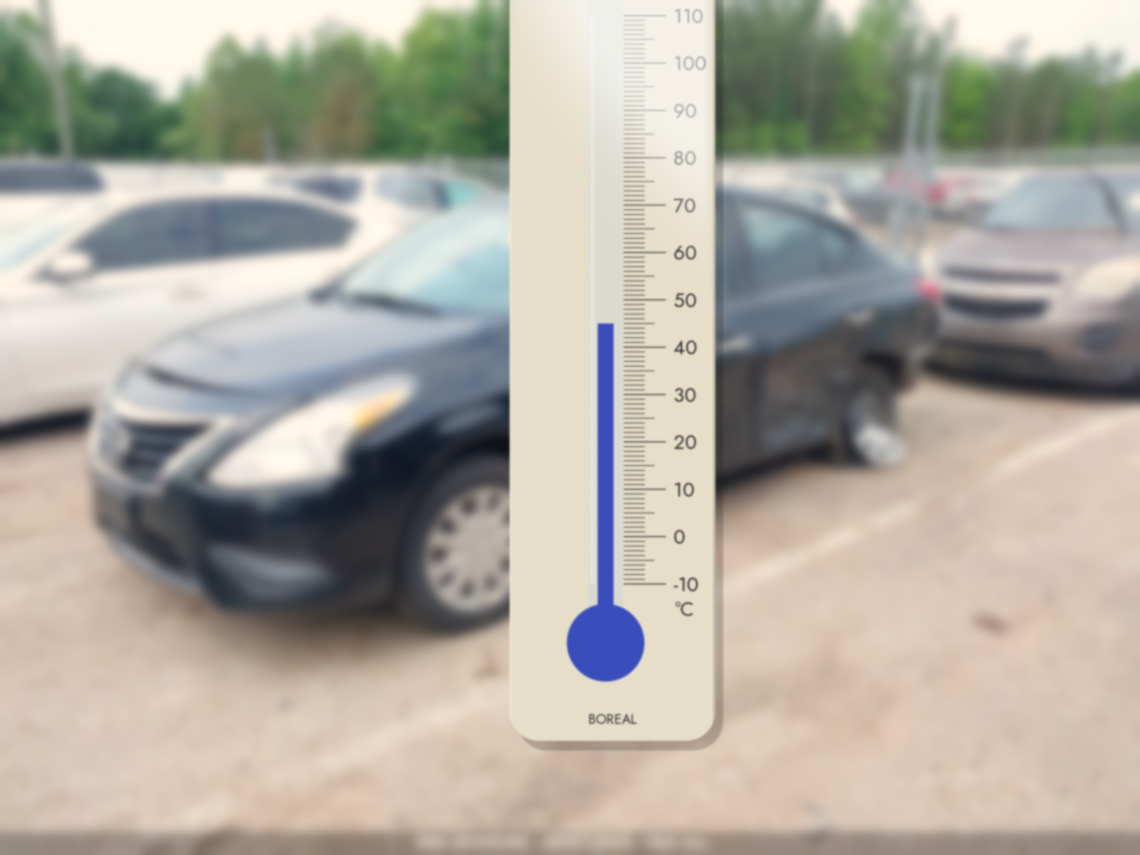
**45** °C
